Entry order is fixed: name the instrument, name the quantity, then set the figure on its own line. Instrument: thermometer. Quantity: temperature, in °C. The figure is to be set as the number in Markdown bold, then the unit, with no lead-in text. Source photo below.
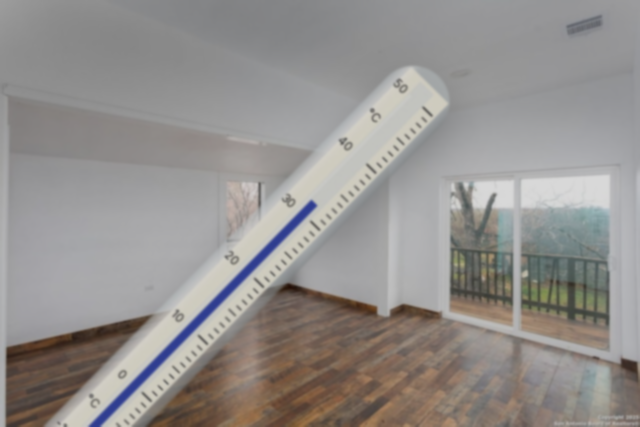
**32** °C
